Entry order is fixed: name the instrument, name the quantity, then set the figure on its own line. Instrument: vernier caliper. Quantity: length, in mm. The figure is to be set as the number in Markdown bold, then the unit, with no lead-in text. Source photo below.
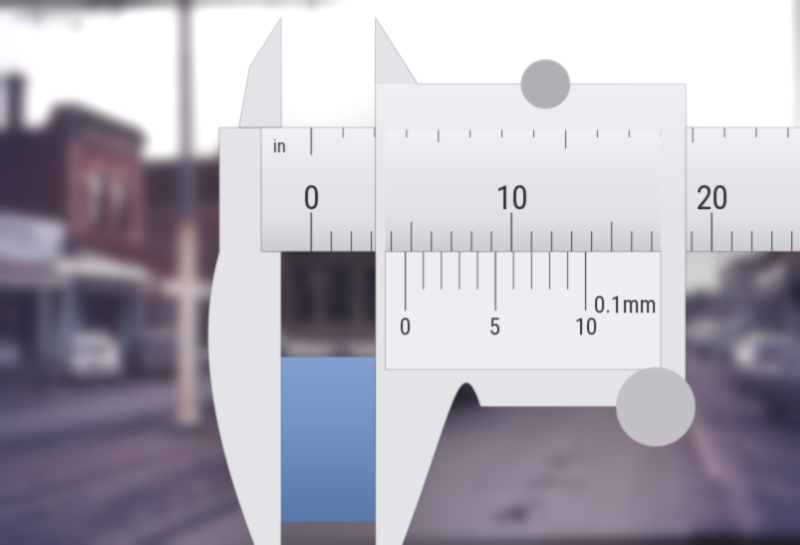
**4.7** mm
